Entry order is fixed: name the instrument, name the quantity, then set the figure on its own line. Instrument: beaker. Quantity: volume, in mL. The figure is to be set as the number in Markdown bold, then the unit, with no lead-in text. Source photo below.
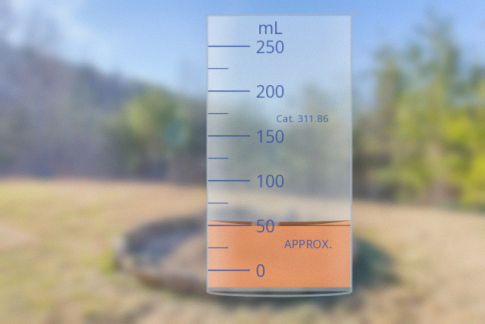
**50** mL
